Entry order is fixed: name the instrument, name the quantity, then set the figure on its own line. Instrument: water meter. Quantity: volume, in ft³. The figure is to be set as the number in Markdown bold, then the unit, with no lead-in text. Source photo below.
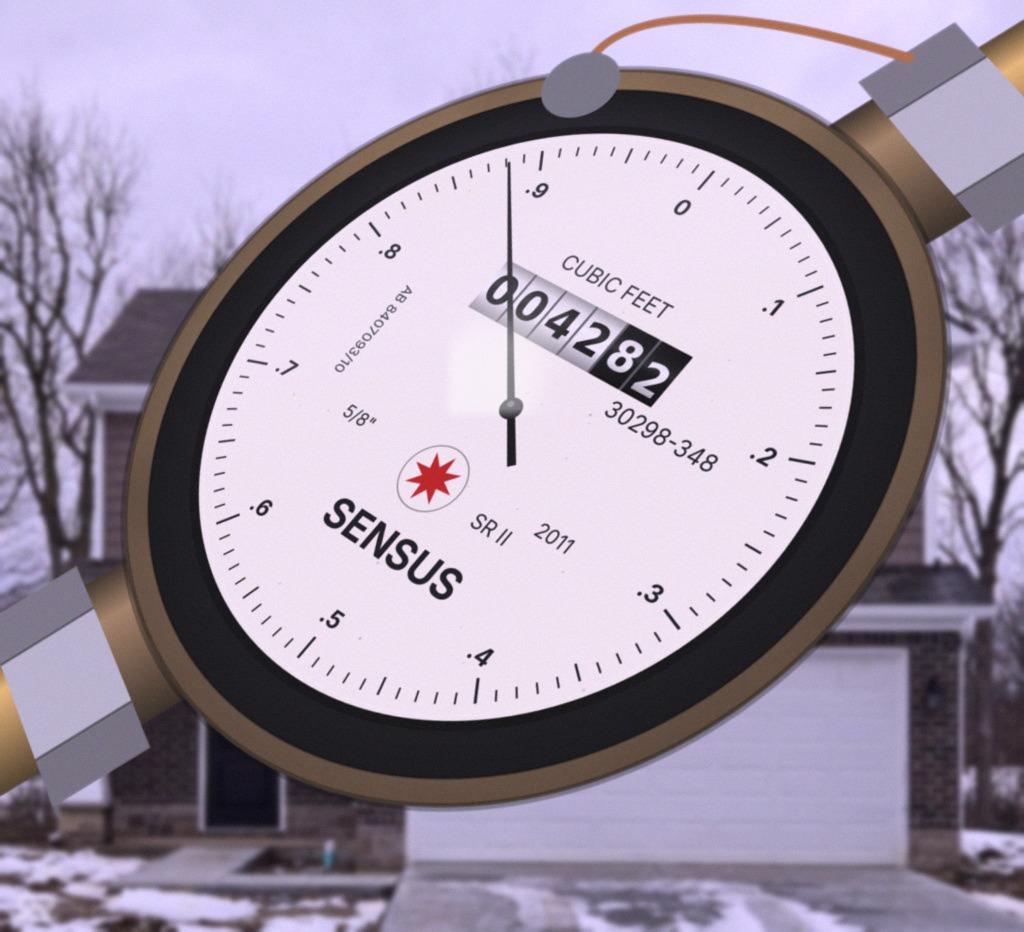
**4281.88** ft³
